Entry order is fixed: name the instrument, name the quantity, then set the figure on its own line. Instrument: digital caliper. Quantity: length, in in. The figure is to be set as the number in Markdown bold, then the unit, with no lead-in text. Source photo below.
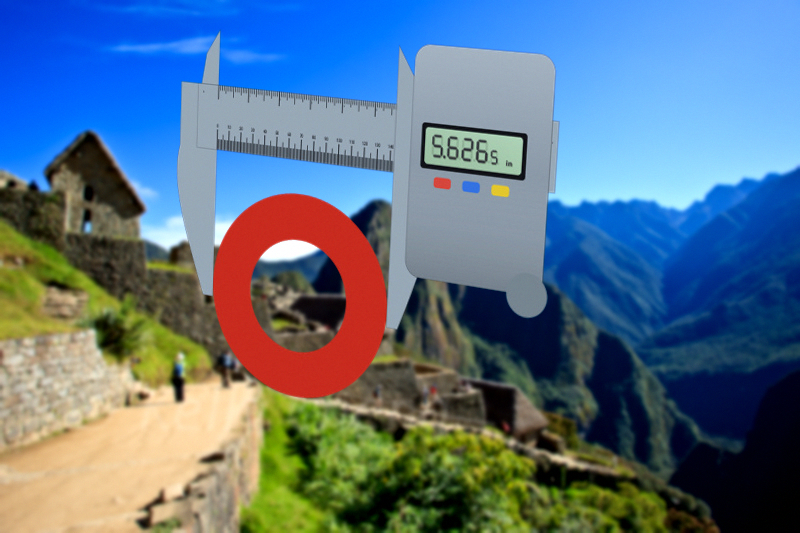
**5.6265** in
